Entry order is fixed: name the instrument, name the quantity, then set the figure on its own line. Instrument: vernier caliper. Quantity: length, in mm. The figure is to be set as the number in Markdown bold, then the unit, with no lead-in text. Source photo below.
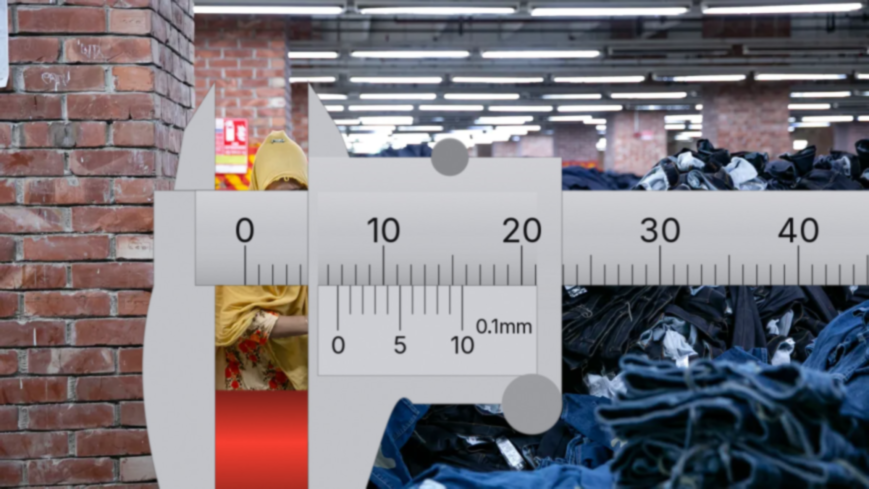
**6.7** mm
